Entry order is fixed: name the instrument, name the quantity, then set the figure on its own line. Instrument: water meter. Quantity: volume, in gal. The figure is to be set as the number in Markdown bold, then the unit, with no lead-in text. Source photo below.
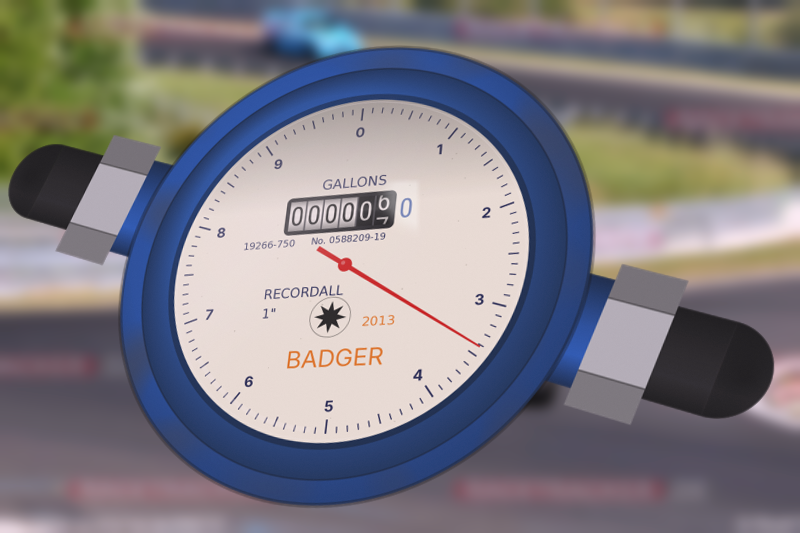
**63.4** gal
